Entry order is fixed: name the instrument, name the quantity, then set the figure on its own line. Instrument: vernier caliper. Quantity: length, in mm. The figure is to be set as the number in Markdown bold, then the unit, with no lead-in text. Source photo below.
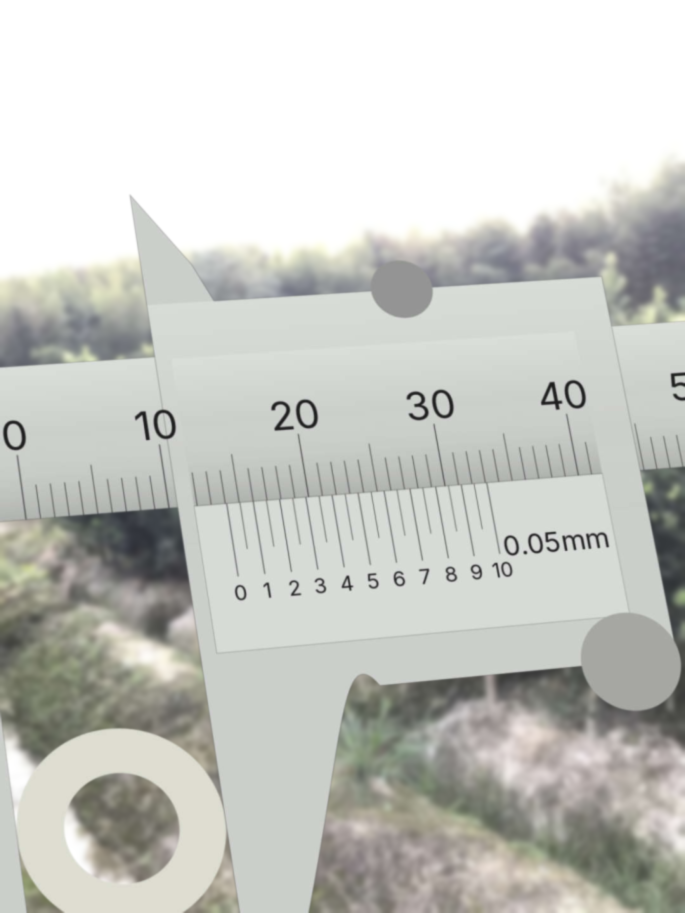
**14.1** mm
